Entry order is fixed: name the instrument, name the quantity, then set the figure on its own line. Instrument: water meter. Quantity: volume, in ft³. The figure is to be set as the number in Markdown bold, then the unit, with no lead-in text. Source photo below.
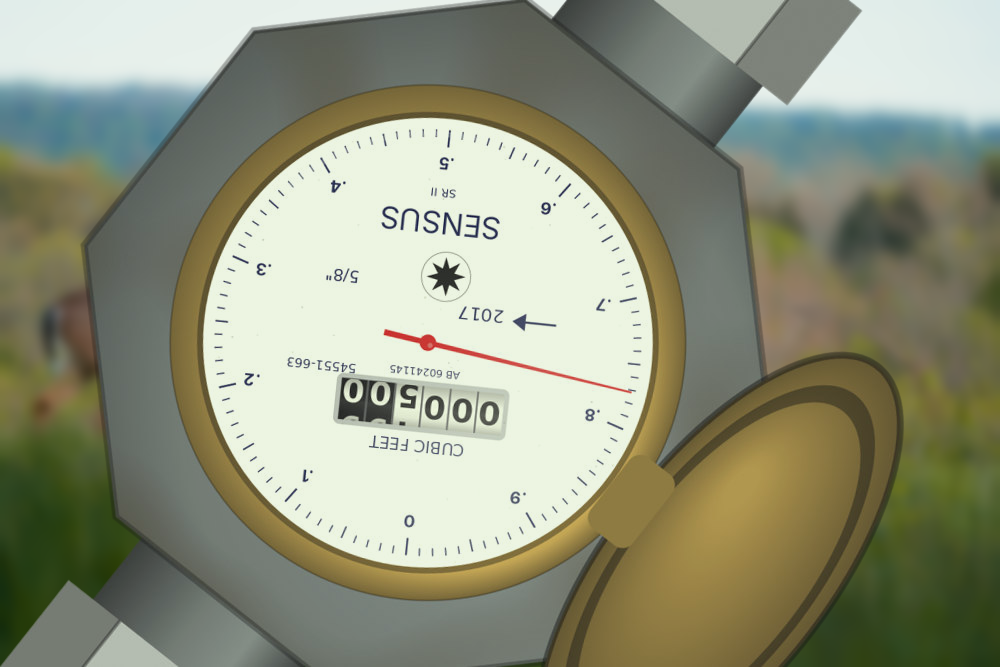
**499.77** ft³
